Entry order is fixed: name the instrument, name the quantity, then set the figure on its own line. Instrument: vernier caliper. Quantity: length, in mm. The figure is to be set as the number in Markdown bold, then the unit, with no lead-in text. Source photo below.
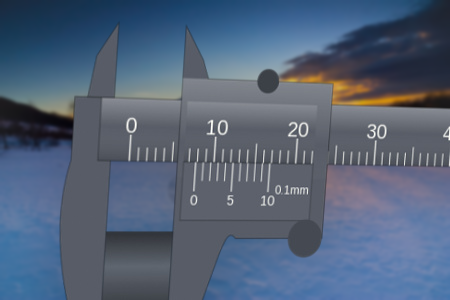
**7.8** mm
